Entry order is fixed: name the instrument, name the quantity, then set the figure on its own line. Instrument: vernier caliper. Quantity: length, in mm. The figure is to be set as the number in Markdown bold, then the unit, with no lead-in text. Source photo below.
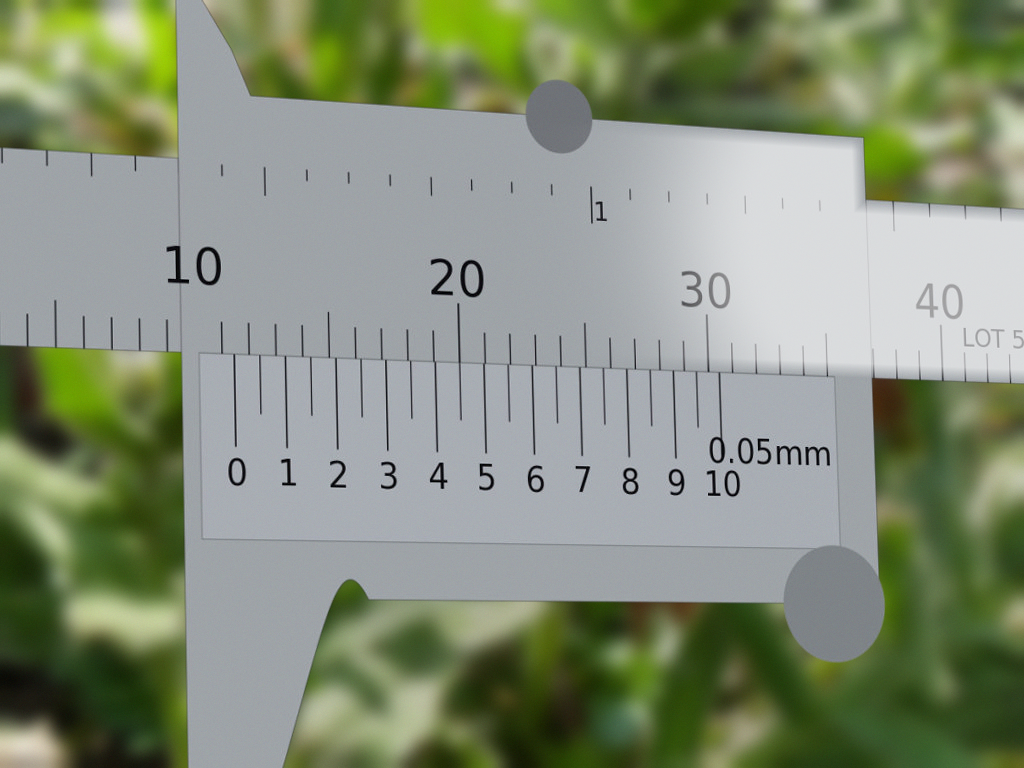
**11.45** mm
